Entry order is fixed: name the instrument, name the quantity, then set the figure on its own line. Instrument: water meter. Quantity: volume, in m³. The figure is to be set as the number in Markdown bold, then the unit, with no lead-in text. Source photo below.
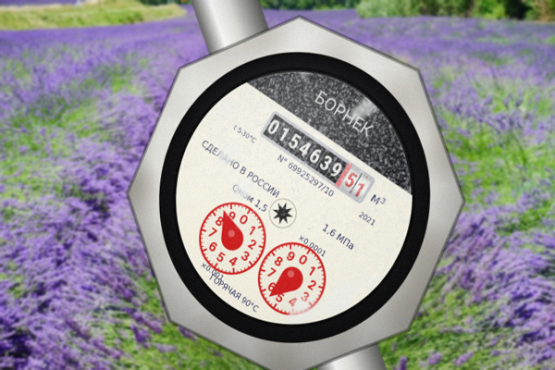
**154639.5085** m³
